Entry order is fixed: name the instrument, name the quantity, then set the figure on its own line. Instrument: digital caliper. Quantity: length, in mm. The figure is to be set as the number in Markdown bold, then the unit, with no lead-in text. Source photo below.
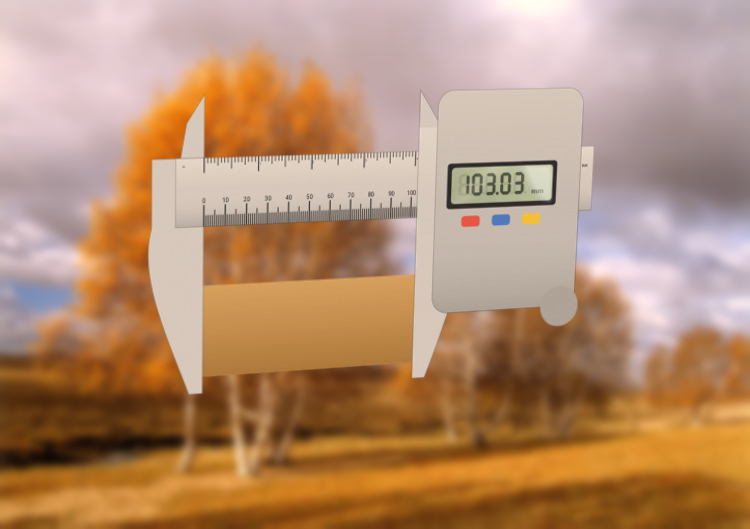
**103.03** mm
